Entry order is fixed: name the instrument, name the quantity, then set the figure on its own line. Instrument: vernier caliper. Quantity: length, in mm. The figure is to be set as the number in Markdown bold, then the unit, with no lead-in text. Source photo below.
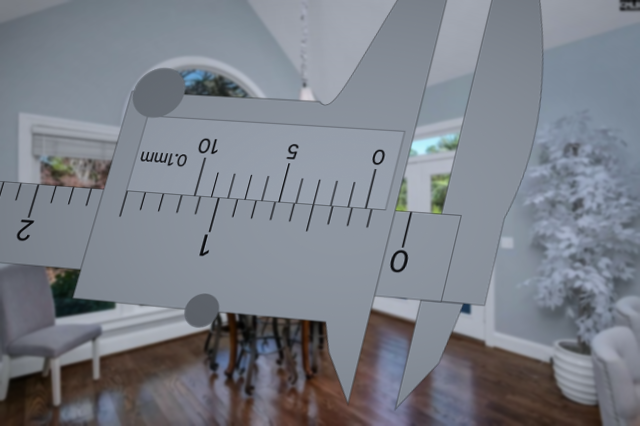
**2.3** mm
